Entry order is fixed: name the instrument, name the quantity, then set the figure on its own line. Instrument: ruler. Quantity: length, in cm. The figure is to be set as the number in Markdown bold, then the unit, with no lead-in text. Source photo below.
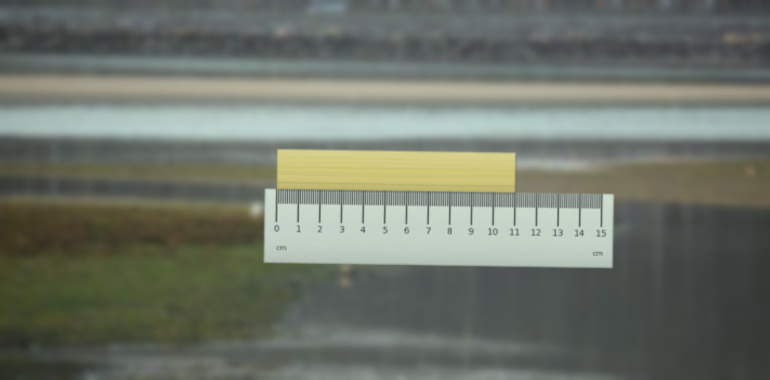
**11** cm
